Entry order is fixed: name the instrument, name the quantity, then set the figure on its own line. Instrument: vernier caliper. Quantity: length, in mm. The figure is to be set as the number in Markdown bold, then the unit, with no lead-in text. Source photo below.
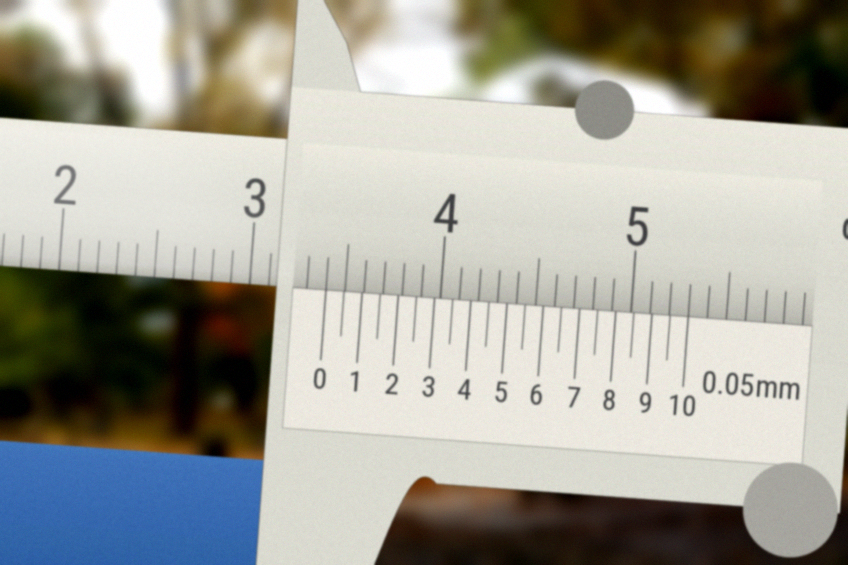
**34.0** mm
